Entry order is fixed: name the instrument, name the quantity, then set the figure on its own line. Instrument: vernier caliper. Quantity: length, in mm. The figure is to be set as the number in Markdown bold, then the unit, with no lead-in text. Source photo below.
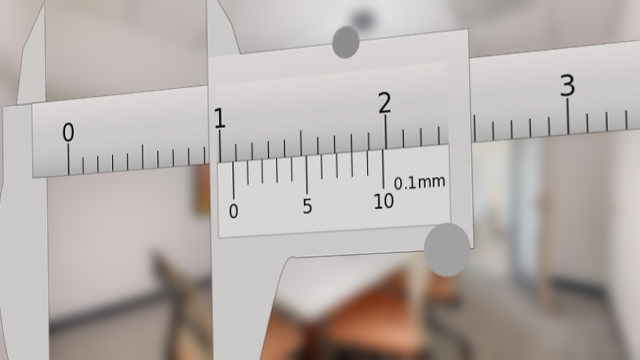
**10.8** mm
